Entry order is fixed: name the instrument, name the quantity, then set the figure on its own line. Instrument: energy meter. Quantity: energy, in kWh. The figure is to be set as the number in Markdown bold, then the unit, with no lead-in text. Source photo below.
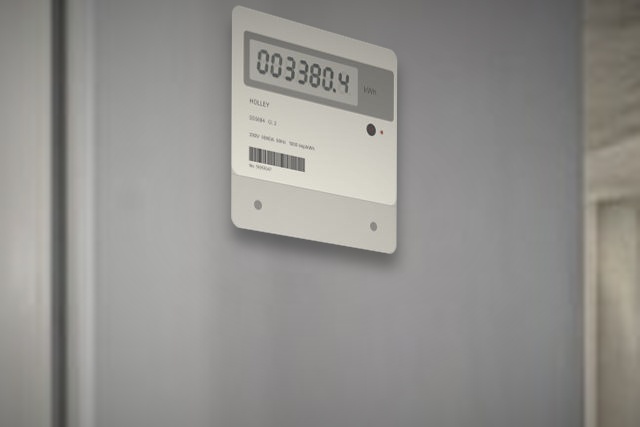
**3380.4** kWh
